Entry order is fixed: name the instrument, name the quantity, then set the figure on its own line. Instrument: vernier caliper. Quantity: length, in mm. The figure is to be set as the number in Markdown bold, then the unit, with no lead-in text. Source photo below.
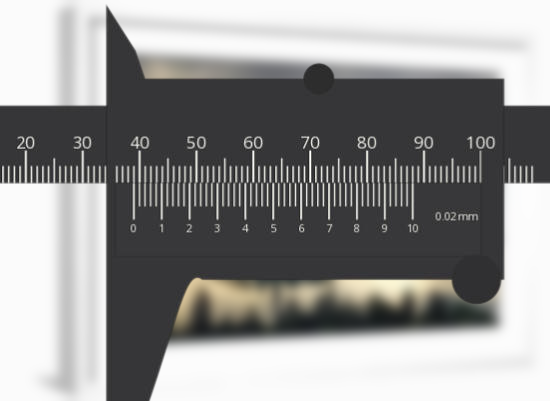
**39.0** mm
